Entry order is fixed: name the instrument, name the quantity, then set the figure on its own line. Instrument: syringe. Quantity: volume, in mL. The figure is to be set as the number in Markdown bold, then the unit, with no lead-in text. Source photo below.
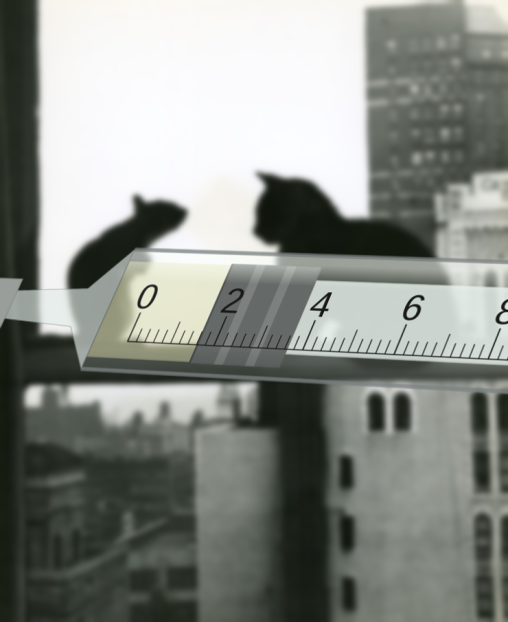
**1.6** mL
